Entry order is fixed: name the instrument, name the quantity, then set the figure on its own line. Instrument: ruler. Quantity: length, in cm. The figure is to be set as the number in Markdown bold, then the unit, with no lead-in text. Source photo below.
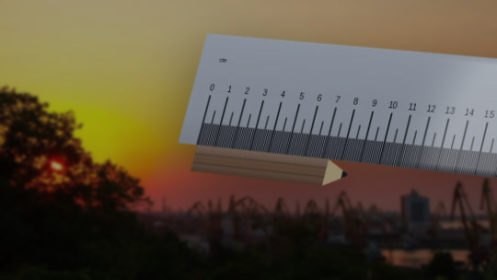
**8.5** cm
